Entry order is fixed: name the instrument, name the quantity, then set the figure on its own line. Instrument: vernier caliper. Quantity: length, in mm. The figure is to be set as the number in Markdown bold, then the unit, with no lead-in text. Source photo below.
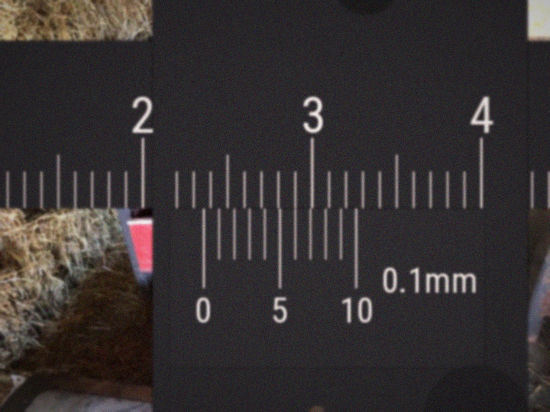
**23.6** mm
